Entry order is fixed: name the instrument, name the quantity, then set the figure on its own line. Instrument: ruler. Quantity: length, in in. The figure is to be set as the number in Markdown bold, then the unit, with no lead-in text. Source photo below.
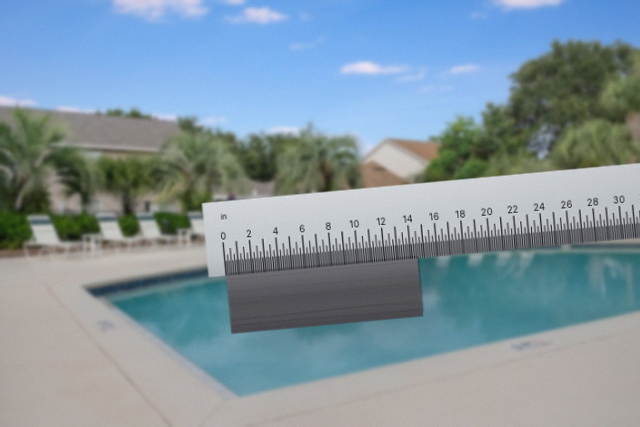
**14.5** in
